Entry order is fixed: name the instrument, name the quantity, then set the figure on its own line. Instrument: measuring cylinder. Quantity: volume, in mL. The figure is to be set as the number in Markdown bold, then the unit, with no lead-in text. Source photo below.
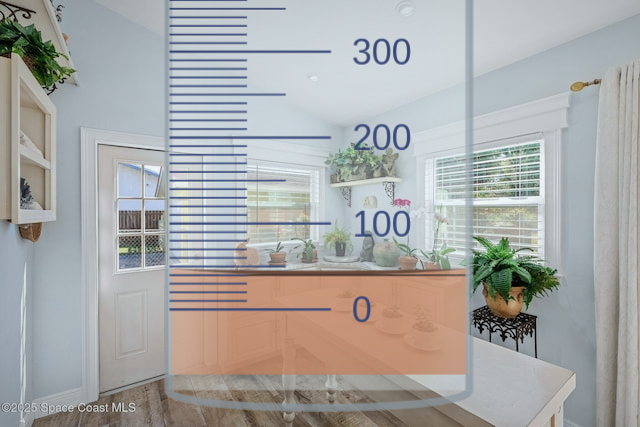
**40** mL
